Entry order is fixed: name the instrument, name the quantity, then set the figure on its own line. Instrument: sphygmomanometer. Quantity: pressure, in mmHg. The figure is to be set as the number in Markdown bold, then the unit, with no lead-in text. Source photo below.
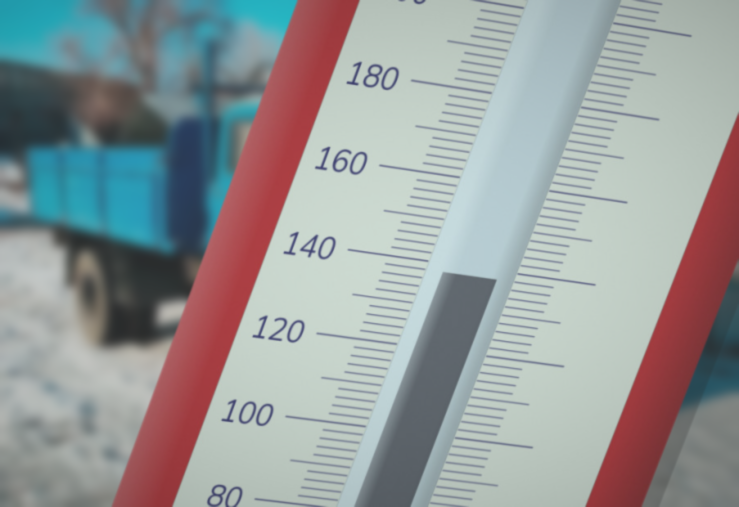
**138** mmHg
